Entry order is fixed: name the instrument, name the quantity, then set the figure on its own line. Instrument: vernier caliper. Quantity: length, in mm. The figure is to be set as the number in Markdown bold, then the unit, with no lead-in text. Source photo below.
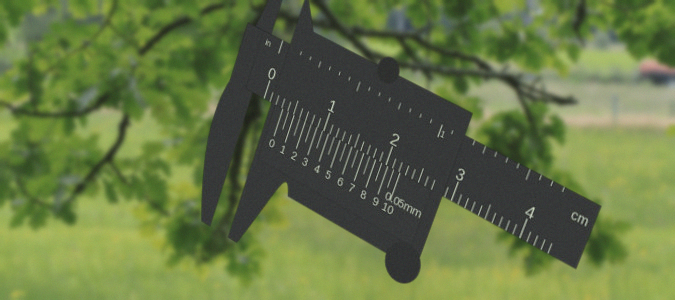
**3.2** mm
